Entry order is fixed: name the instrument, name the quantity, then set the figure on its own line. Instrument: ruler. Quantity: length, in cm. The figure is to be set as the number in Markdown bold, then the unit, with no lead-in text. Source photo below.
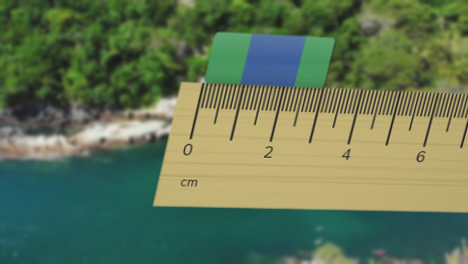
**3** cm
